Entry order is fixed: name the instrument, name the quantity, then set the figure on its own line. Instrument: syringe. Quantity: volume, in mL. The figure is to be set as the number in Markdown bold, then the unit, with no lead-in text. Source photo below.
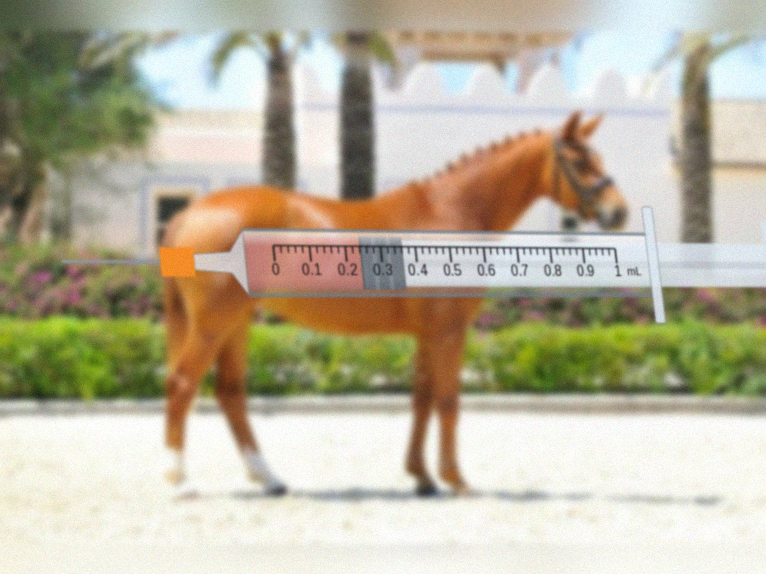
**0.24** mL
